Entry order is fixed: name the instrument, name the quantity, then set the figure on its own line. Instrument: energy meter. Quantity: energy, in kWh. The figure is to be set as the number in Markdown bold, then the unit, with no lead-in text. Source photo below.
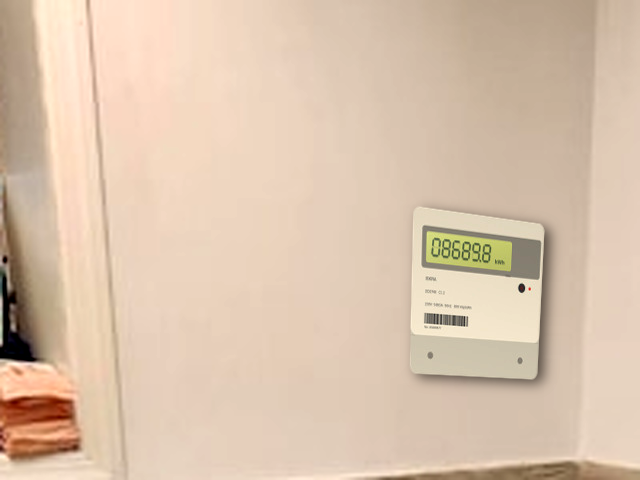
**8689.8** kWh
